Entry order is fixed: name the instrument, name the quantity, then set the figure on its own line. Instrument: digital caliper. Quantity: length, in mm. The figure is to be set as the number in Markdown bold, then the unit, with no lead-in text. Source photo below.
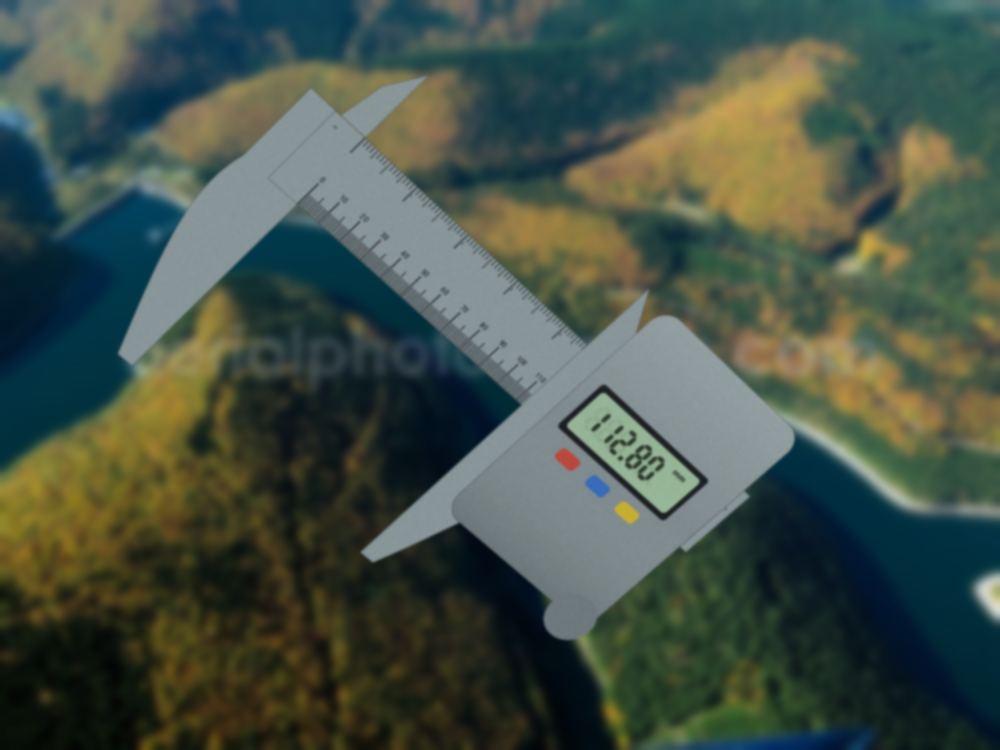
**112.80** mm
